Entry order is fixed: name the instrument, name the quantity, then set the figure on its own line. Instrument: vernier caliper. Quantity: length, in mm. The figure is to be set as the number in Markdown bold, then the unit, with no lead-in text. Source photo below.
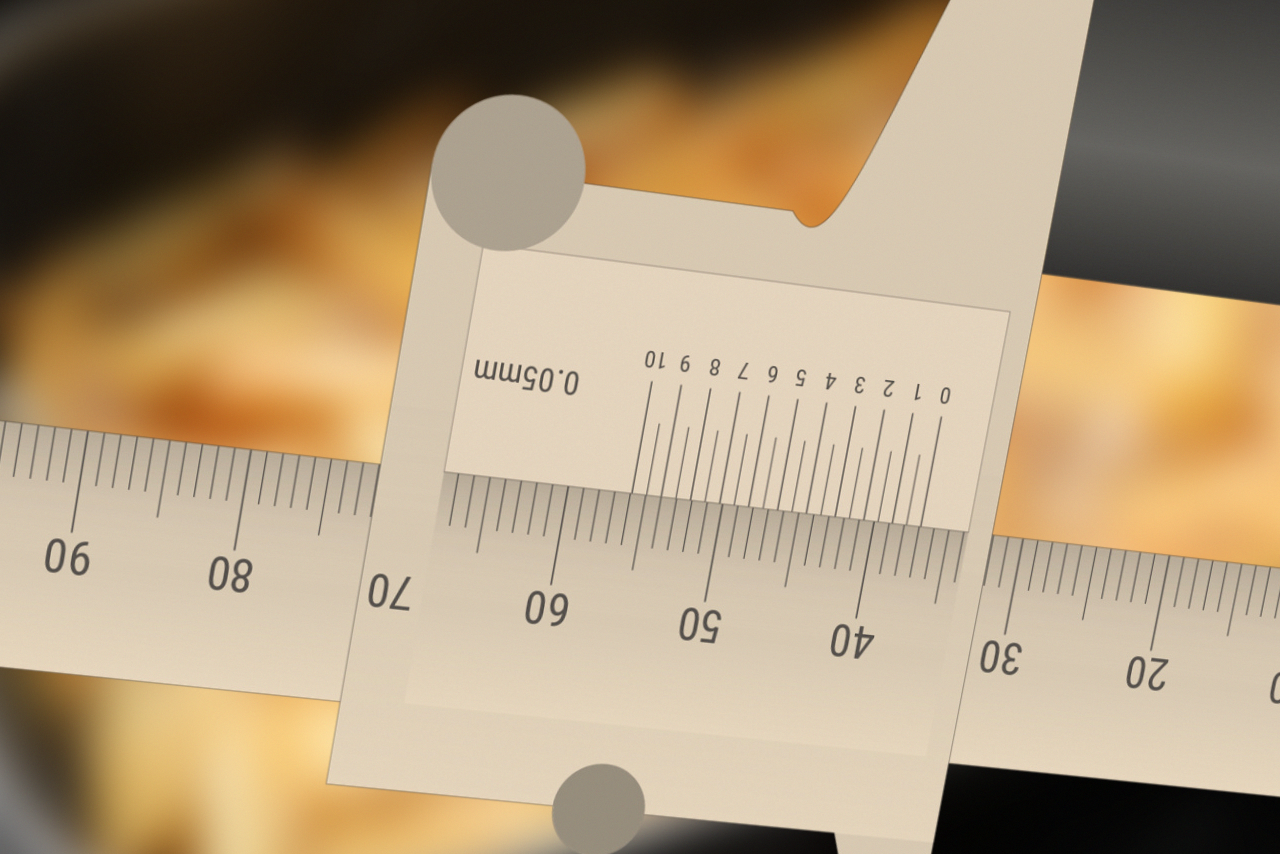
**36.9** mm
